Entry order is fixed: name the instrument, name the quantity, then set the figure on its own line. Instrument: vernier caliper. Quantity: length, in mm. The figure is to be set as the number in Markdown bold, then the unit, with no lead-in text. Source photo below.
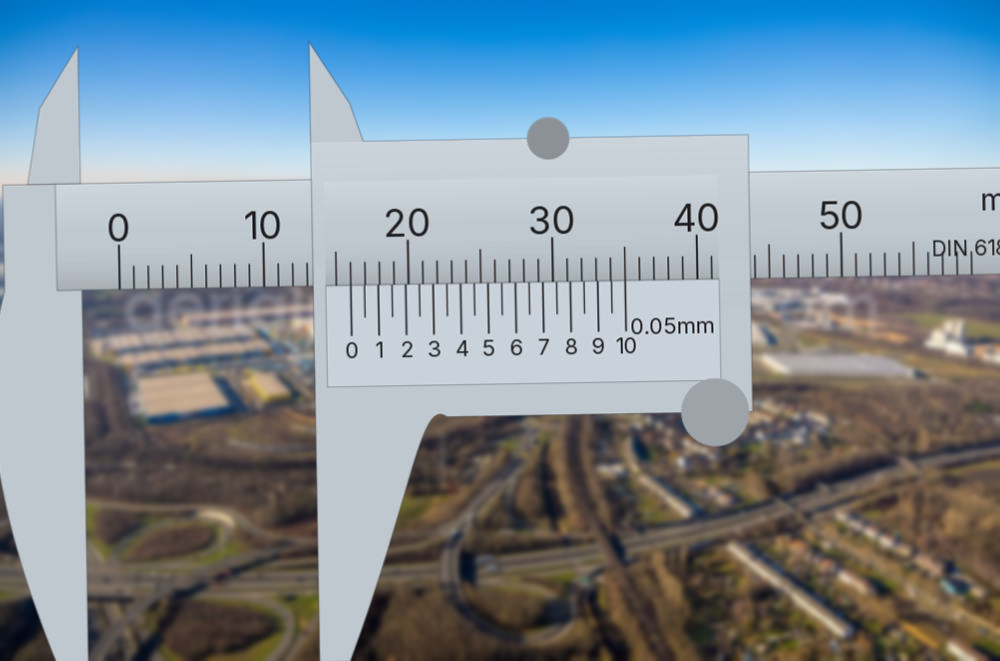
**16.0** mm
